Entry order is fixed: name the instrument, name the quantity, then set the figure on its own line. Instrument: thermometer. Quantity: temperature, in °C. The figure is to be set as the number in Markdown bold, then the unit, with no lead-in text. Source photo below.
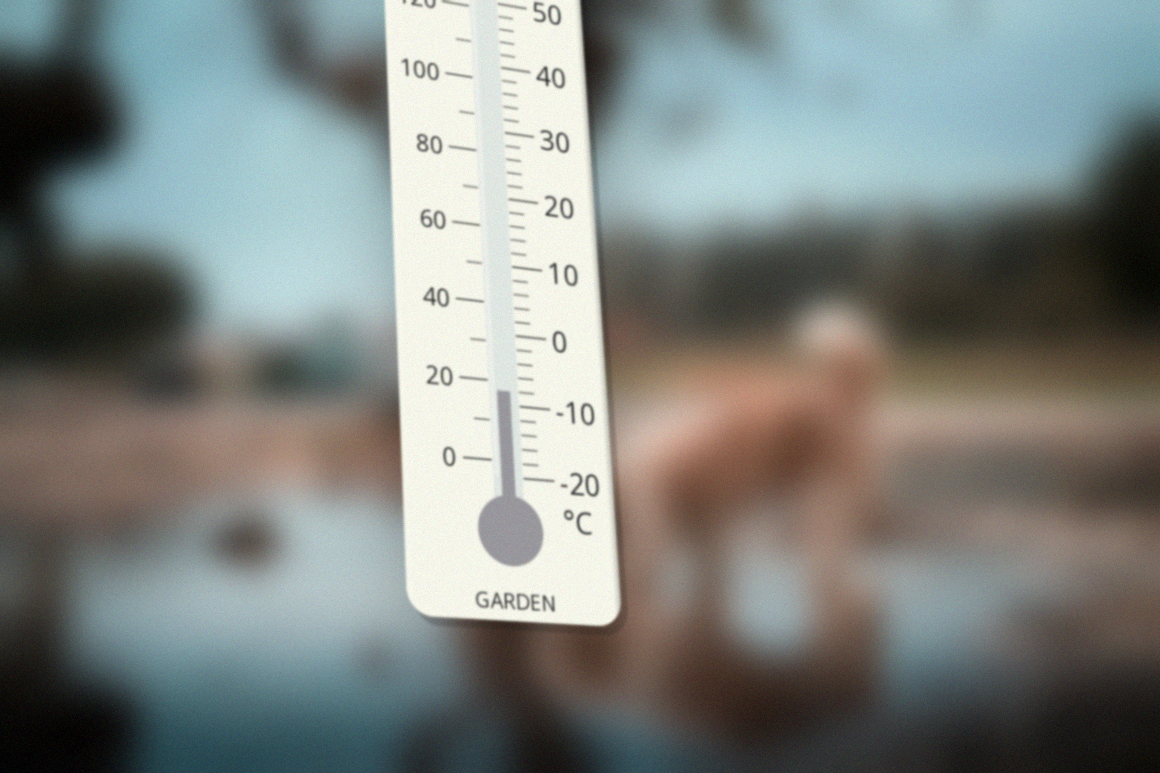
**-8** °C
